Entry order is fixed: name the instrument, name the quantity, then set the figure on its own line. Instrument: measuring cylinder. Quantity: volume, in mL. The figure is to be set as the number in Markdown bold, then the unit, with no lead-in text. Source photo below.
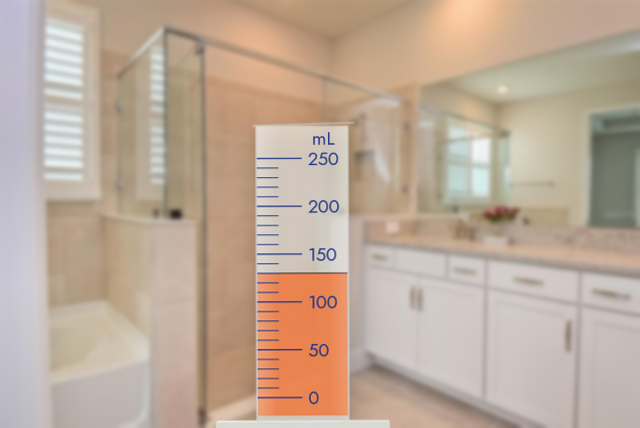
**130** mL
